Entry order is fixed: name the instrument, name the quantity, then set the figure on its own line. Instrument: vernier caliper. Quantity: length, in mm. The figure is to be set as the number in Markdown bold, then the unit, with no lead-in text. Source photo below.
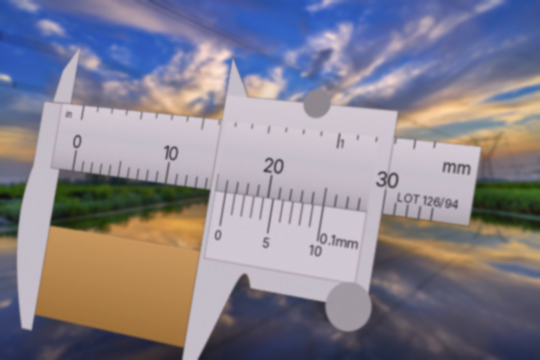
**16.0** mm
